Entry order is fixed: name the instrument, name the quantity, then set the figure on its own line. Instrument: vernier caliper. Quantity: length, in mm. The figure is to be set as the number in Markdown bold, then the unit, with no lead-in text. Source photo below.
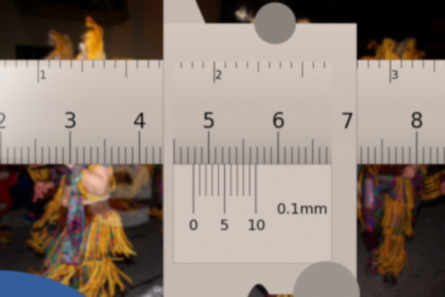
**47.8** mm
